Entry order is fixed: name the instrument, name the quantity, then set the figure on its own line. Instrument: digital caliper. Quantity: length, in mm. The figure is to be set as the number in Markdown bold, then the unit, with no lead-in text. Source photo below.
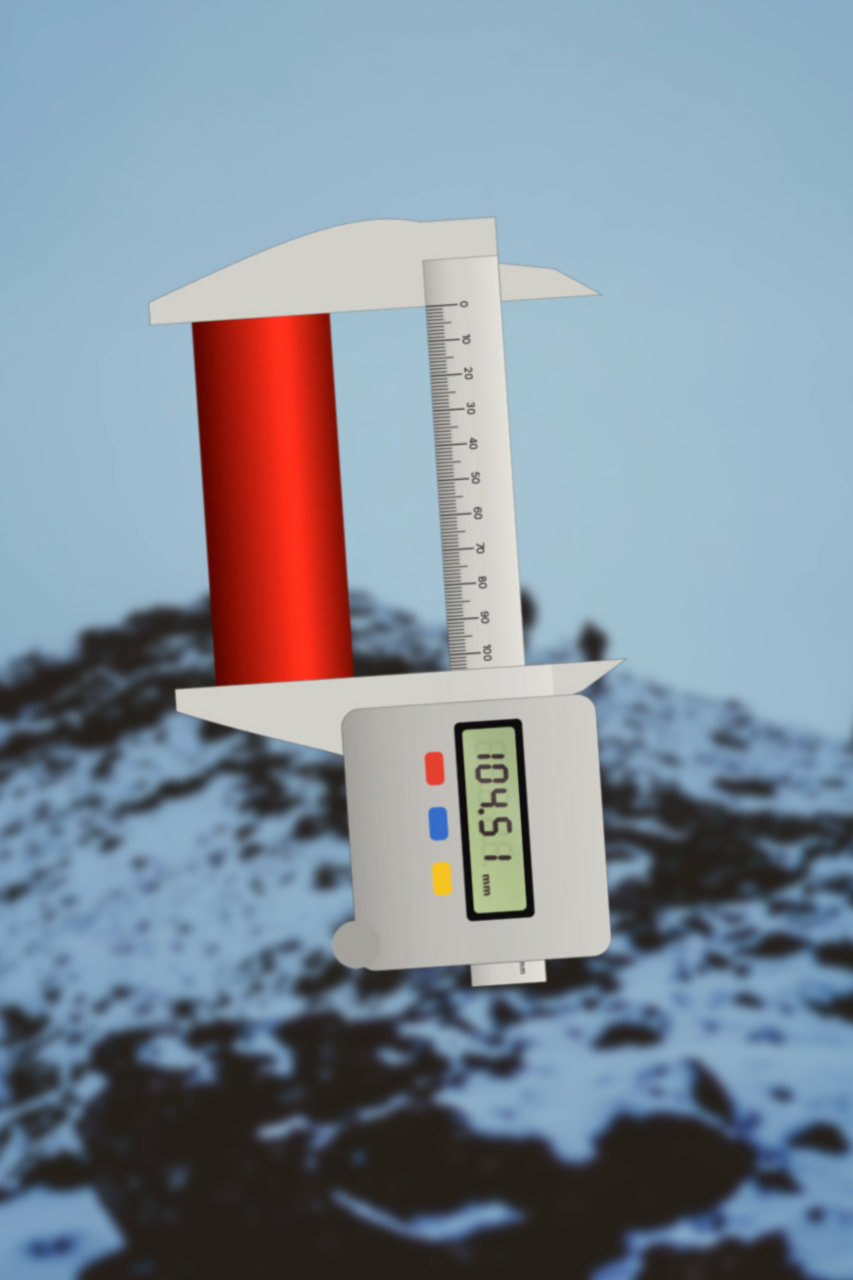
**104.51** mm
